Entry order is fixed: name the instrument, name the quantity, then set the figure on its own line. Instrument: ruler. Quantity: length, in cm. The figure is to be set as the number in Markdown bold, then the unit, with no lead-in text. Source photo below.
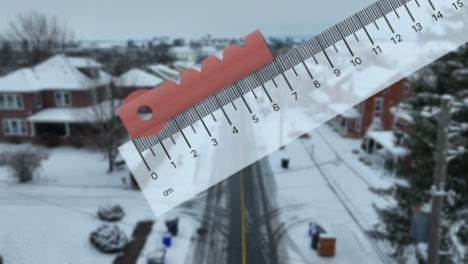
**7** cm
